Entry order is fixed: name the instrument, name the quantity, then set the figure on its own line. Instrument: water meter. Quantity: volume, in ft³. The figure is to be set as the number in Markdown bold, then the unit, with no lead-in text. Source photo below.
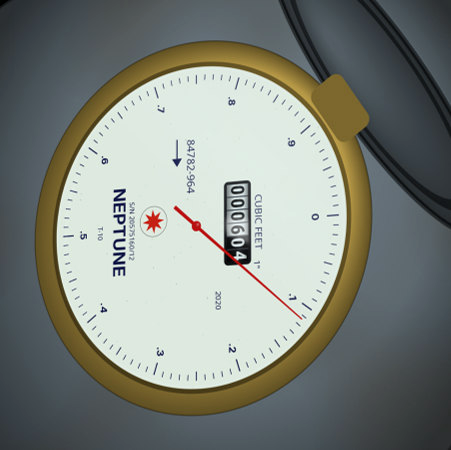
**604.11** ft³
